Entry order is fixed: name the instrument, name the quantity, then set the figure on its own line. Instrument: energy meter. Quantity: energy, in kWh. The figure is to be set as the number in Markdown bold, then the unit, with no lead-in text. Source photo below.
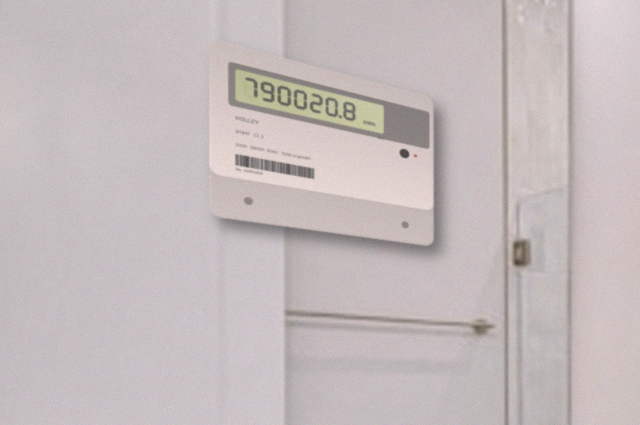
**790020.8** kWh
